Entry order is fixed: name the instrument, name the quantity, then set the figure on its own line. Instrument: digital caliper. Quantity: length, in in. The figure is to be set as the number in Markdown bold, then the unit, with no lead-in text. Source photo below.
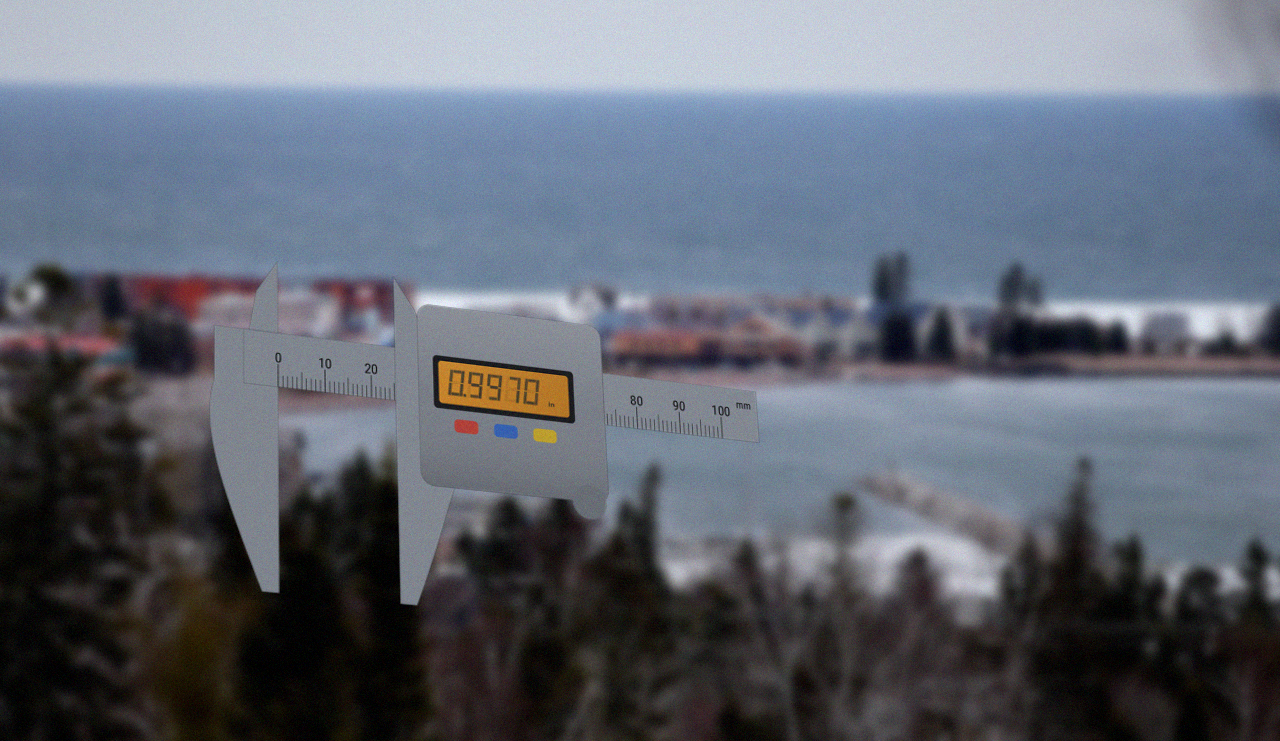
**0.9970** in
